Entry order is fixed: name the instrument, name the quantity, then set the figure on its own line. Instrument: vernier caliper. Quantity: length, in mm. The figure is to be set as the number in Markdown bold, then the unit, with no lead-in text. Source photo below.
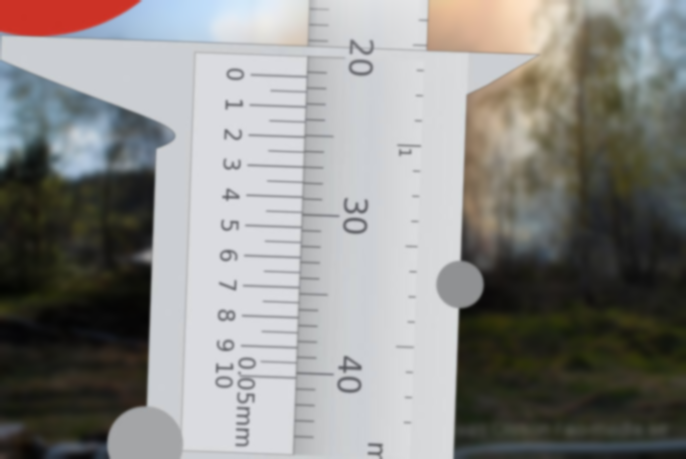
**21.3** mm
